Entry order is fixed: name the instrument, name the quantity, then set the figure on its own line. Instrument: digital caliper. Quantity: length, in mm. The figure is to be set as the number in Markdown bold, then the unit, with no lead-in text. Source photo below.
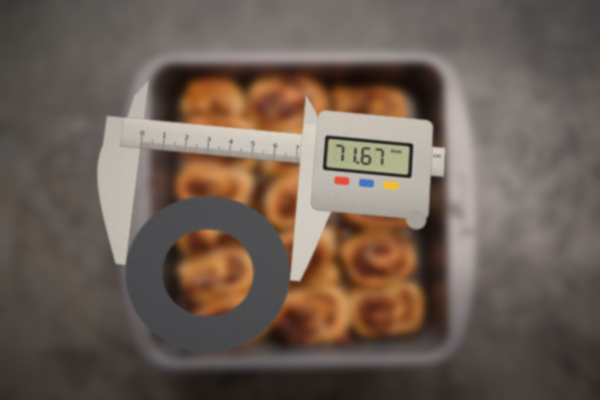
**71.67** mm
